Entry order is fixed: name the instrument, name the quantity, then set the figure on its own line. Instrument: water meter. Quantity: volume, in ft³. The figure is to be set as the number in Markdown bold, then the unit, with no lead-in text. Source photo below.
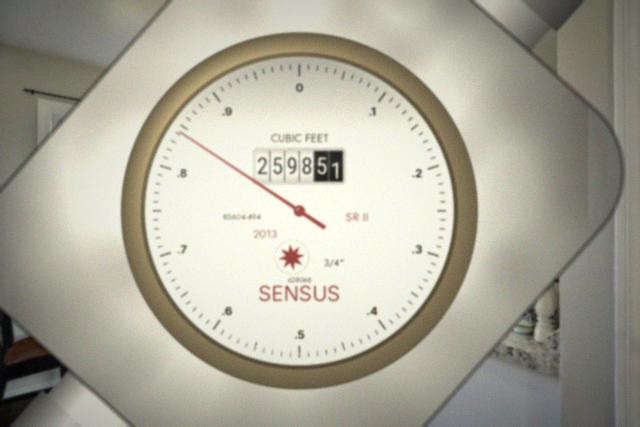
**259850.84** ft³
